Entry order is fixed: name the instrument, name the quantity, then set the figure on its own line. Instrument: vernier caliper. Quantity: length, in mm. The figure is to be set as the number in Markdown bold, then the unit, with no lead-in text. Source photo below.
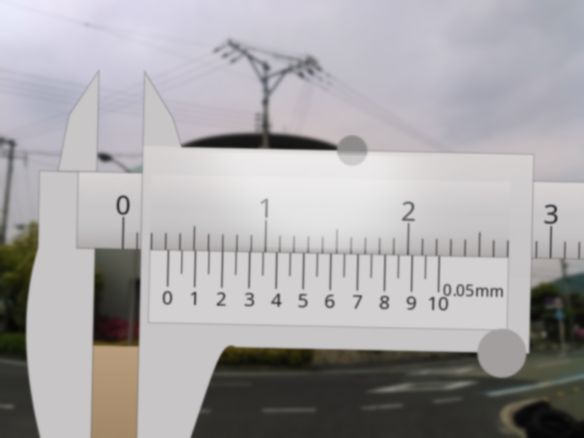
**3.2** mm
